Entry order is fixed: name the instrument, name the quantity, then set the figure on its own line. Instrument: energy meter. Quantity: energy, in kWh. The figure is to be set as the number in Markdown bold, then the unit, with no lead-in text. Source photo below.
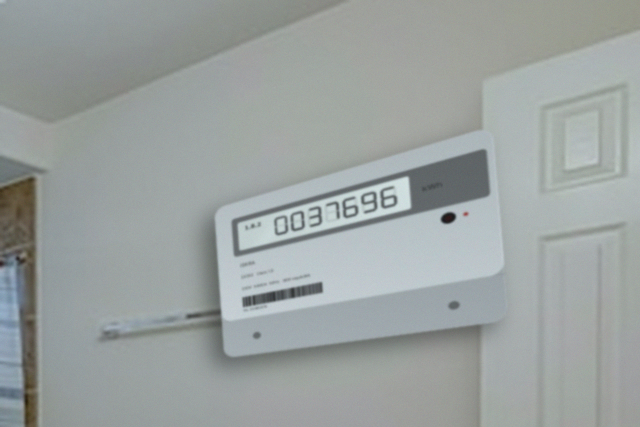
**37696** kWh
